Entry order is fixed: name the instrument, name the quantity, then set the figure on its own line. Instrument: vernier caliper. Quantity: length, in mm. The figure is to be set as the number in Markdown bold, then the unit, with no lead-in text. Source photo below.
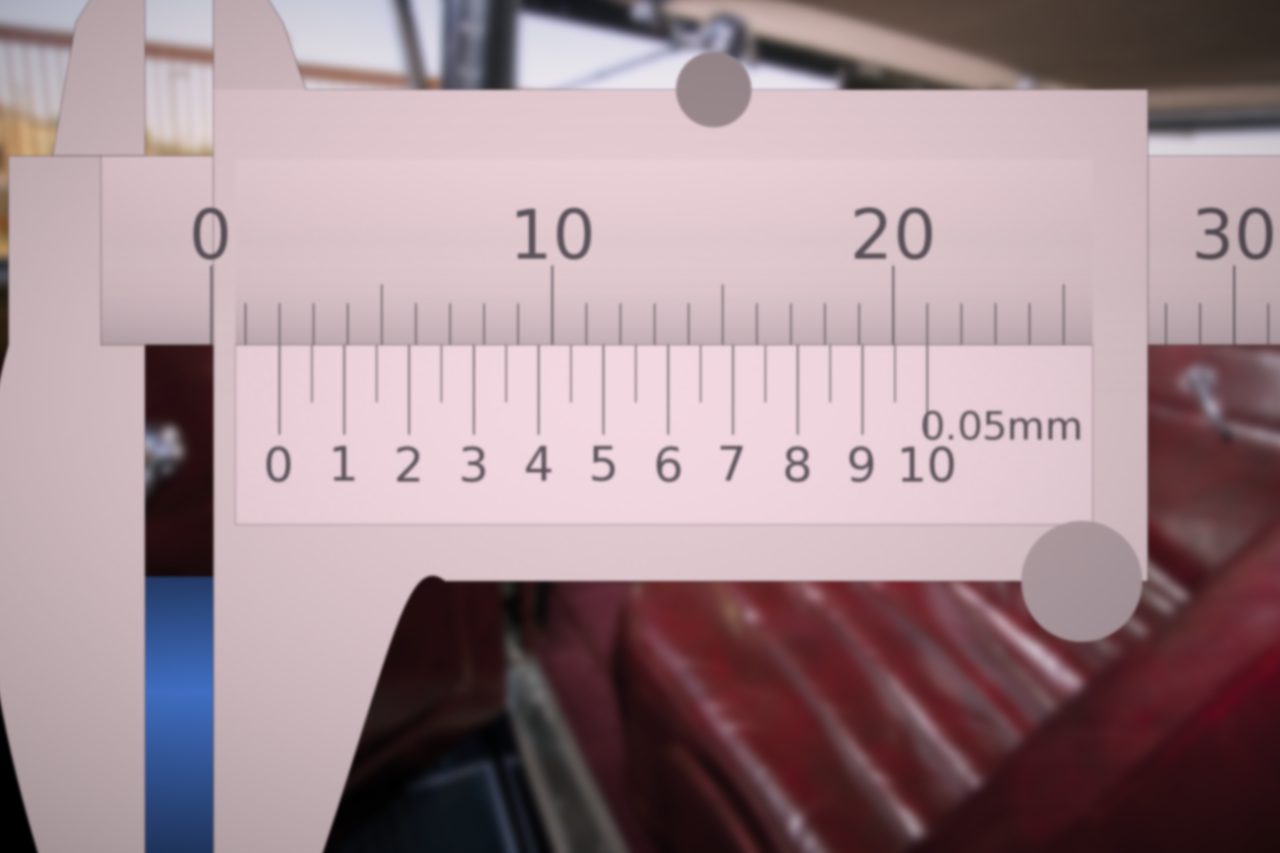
**2.00** mm
